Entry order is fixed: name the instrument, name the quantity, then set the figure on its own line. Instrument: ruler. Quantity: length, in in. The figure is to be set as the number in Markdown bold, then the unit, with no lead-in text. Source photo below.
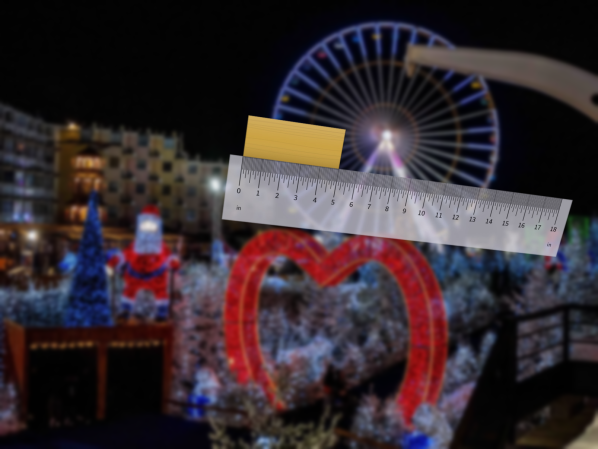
**5** in
